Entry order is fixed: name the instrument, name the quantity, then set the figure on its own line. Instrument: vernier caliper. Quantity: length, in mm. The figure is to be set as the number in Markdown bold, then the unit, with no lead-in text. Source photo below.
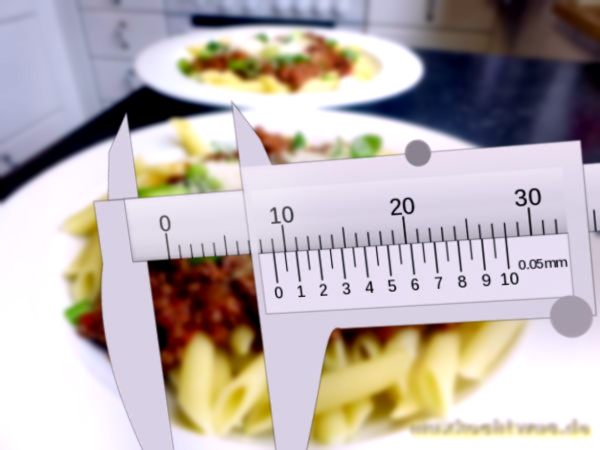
**9.0** mm
